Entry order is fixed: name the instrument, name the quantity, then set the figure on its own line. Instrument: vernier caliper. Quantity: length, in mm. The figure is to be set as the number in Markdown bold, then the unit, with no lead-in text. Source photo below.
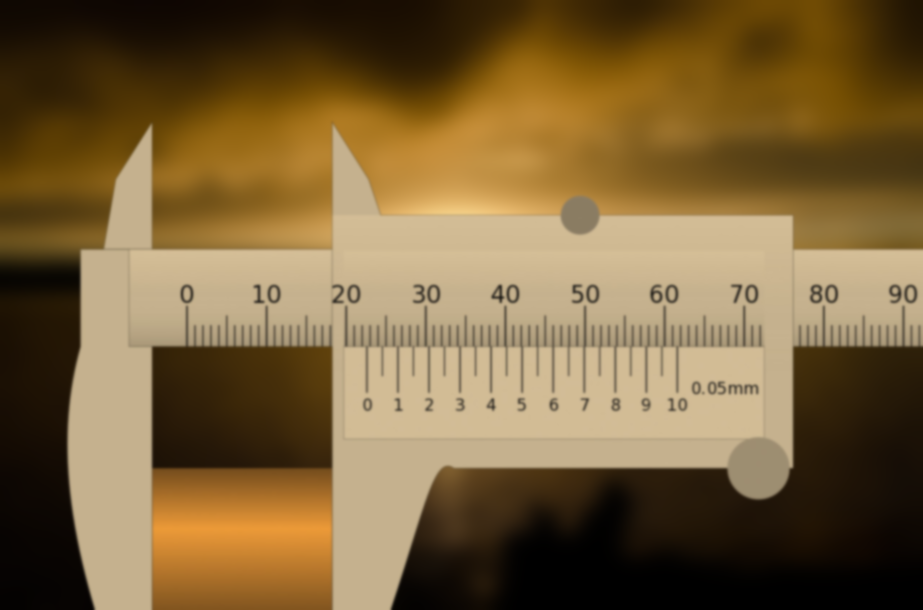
**22.6** mm
